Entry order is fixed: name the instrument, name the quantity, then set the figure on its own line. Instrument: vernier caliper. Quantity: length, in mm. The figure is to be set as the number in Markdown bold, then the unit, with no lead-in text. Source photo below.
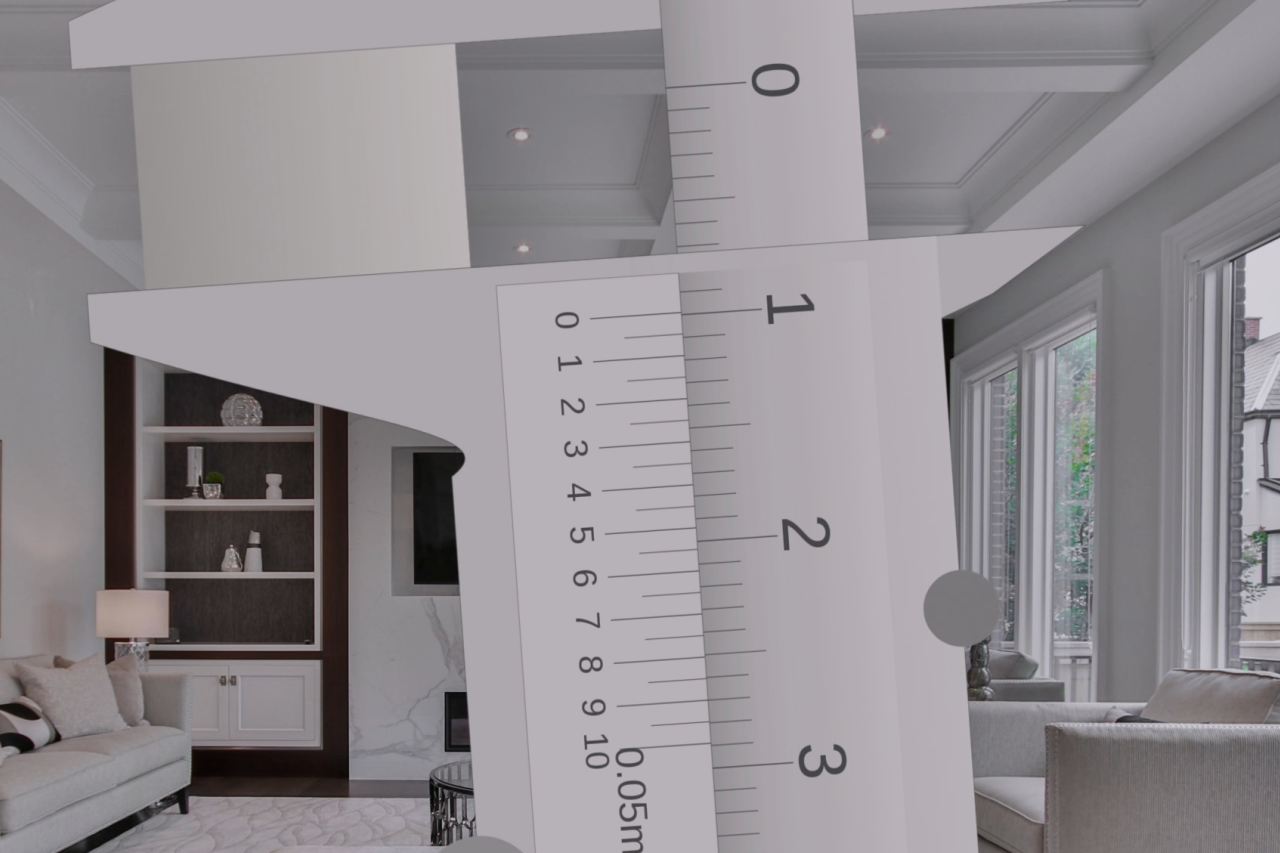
**9.9** mm
